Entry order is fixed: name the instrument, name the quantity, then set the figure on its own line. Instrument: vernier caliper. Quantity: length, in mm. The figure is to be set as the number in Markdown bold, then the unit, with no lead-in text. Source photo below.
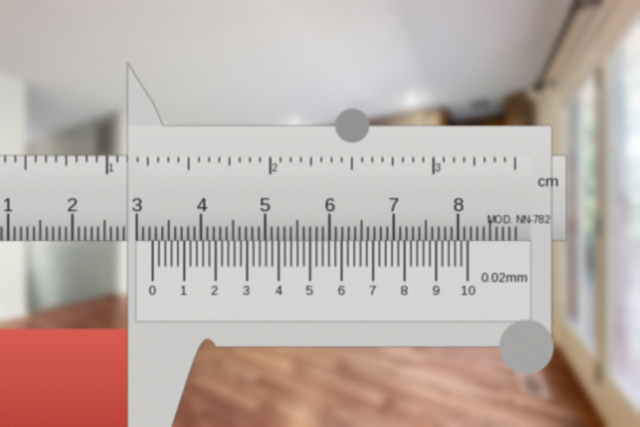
**32.5** mm
